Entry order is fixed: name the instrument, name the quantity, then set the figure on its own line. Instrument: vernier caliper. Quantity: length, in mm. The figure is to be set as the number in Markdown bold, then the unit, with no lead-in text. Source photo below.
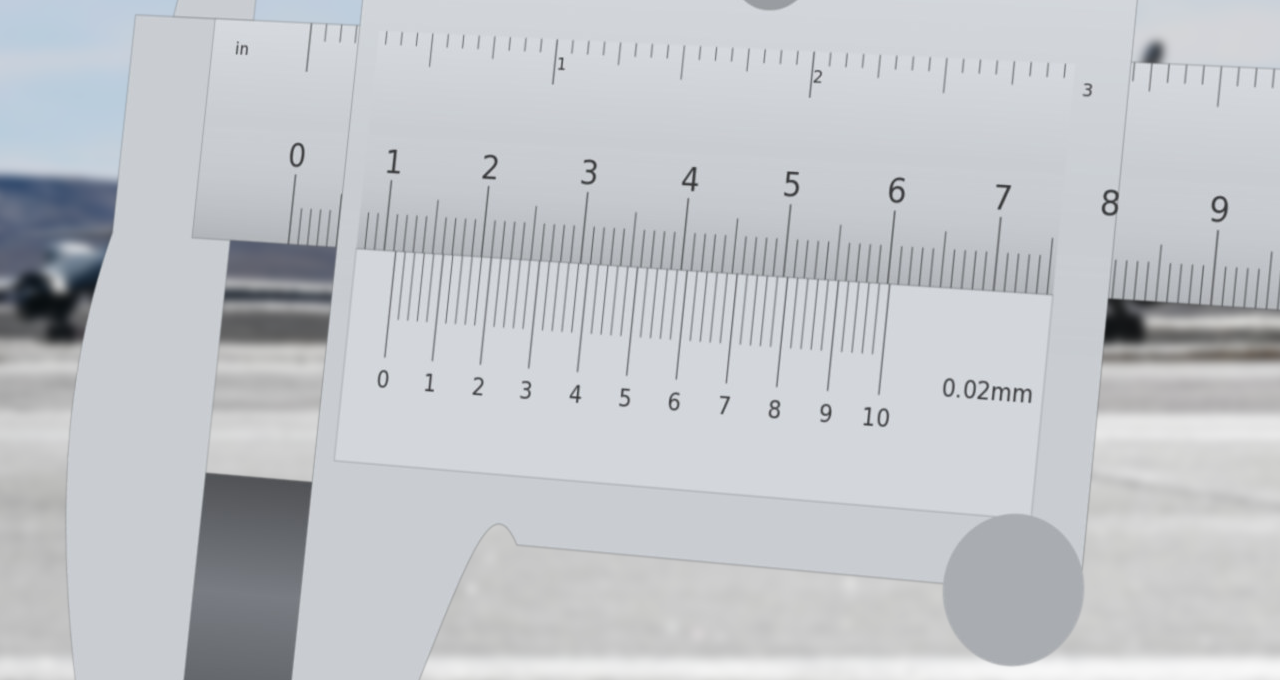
**11.2** mm
